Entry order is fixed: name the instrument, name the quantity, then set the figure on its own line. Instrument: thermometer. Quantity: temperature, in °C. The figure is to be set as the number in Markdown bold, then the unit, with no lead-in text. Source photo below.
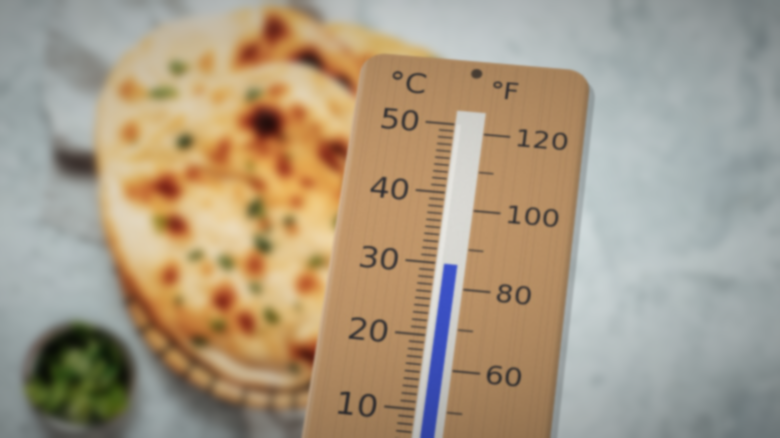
**30** °C
